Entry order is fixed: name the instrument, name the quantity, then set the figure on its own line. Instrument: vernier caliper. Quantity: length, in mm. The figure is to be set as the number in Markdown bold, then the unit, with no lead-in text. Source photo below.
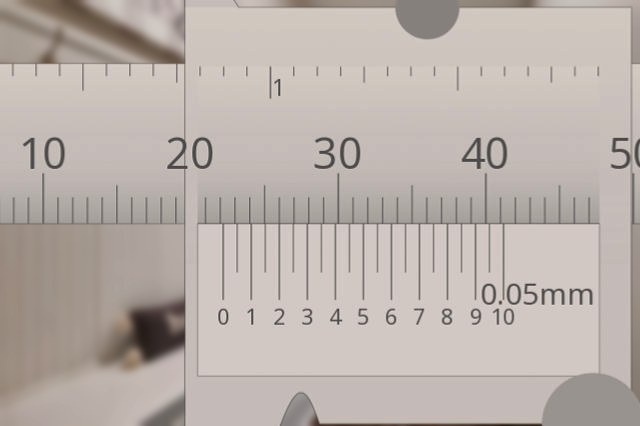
**22.2** mm
